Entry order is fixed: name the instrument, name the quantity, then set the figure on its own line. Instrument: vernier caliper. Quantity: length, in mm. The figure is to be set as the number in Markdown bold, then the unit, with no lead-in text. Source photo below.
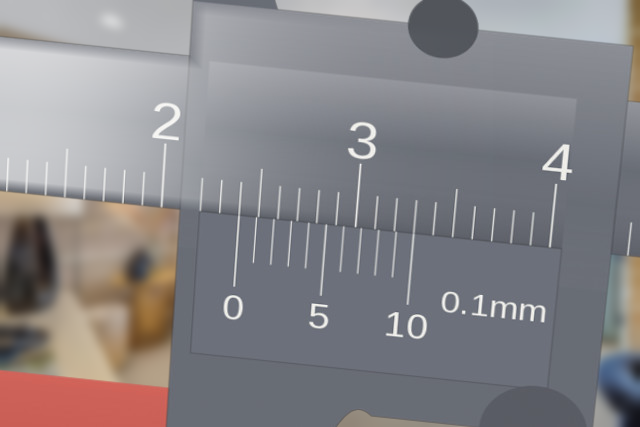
**24.0** mm
